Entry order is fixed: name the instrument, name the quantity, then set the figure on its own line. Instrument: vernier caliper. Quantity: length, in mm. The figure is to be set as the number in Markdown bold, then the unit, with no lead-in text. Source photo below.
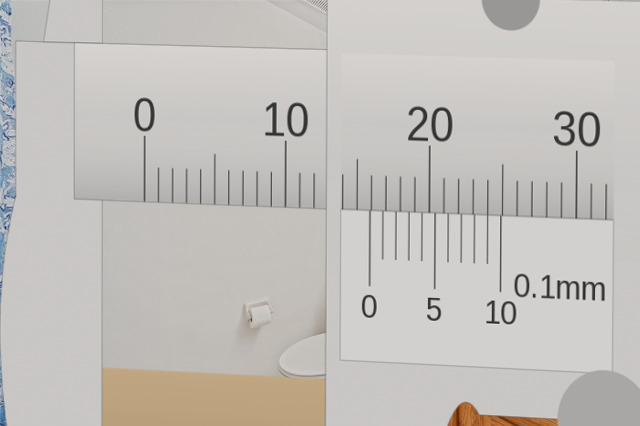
**15.9** mm
